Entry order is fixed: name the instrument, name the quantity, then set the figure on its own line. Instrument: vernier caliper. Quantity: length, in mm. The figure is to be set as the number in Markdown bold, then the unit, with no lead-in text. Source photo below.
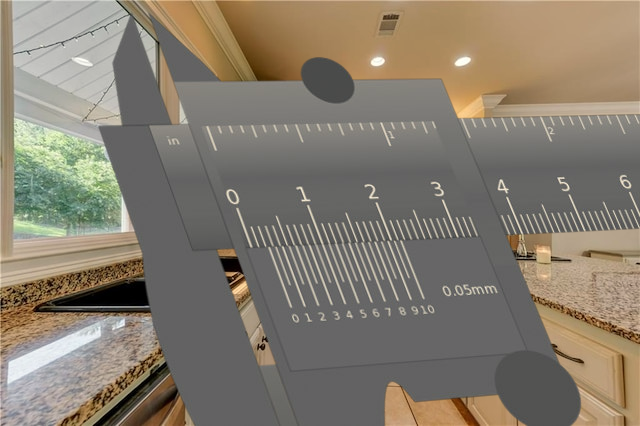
**2.4** mm
